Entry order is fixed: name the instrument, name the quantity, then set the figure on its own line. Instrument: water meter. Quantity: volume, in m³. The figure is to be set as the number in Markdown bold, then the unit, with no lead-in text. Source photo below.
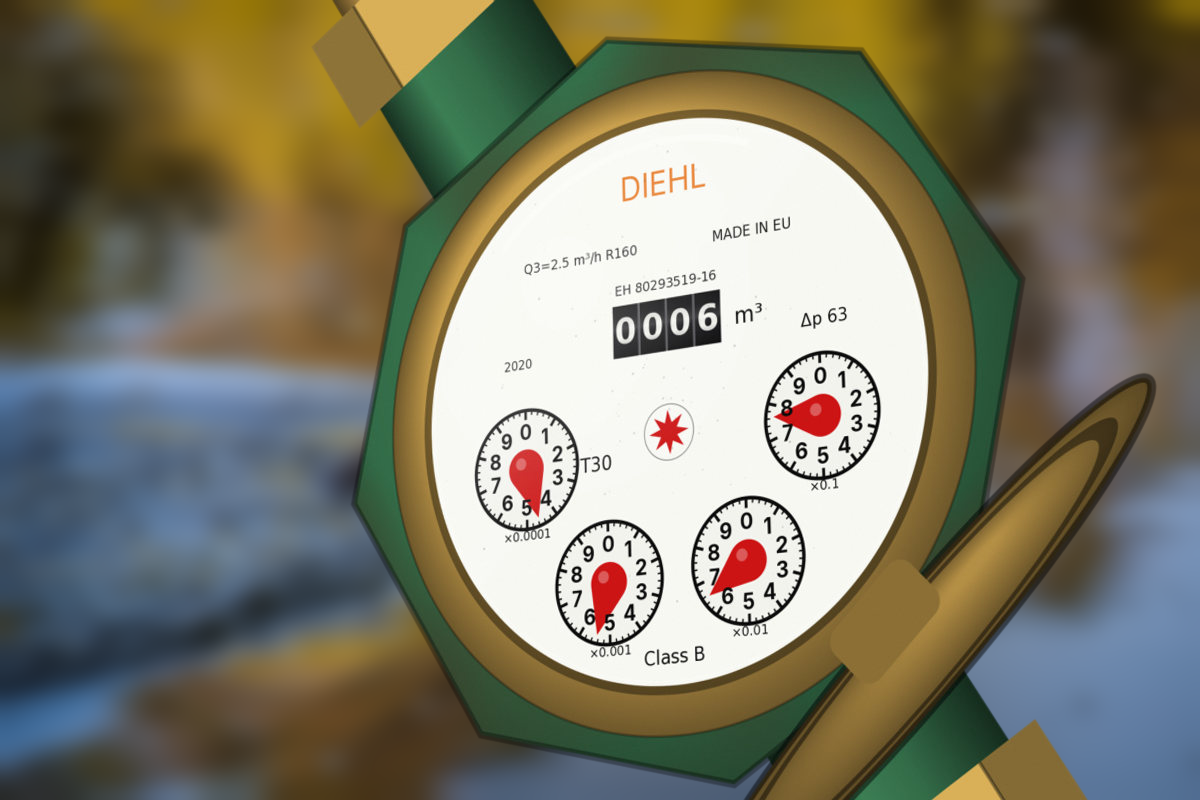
**6.7654** m³
